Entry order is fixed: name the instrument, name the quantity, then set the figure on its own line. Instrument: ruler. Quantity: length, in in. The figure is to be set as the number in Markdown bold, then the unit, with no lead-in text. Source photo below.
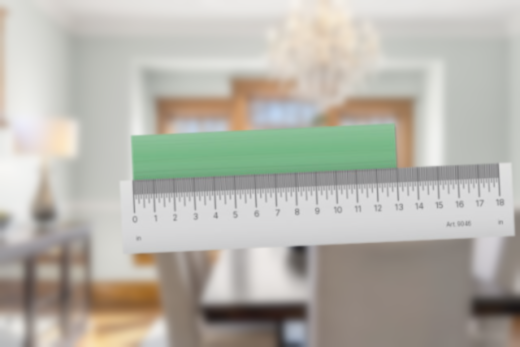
**13** in
